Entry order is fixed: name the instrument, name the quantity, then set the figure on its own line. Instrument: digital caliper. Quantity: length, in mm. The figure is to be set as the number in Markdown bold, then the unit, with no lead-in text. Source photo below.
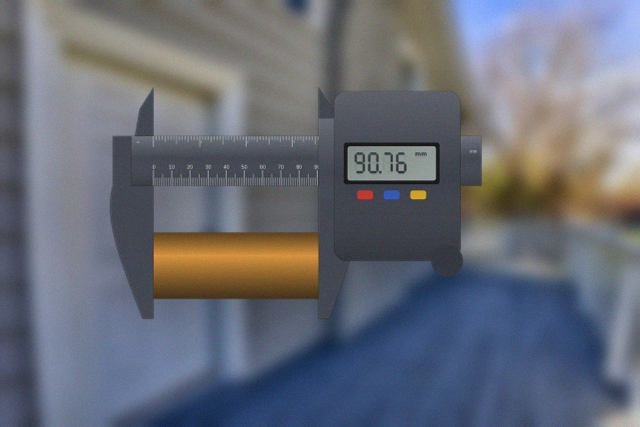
**90.76** mm
